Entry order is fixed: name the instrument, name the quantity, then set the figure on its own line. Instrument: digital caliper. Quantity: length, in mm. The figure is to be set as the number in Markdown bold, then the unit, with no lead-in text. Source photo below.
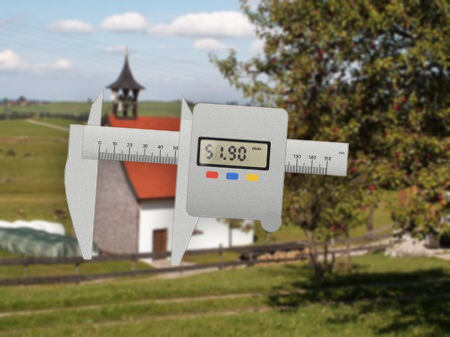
**51.90** mm
